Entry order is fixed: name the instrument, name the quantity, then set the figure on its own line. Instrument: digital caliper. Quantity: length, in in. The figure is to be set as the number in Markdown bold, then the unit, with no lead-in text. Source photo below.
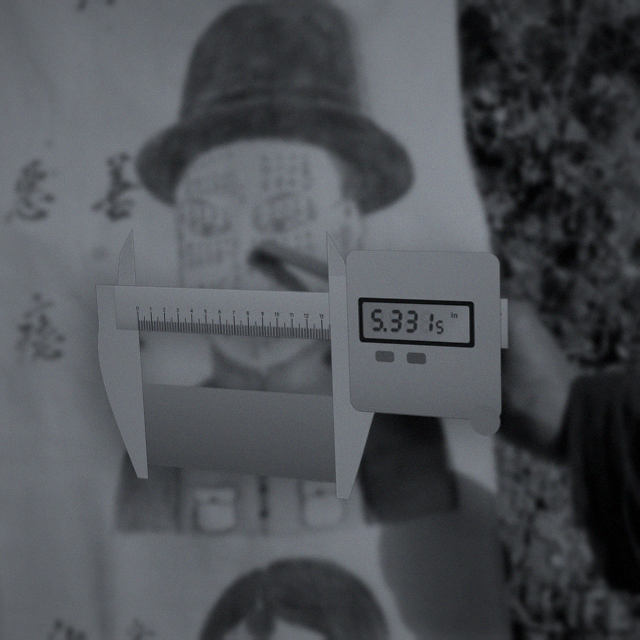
**5.3315** in
